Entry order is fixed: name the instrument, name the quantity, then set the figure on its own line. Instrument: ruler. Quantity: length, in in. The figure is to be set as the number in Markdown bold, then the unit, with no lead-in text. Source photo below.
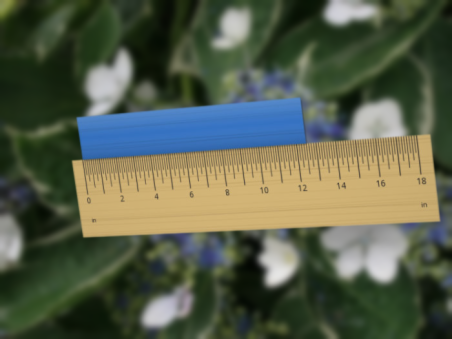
**12.5** in
